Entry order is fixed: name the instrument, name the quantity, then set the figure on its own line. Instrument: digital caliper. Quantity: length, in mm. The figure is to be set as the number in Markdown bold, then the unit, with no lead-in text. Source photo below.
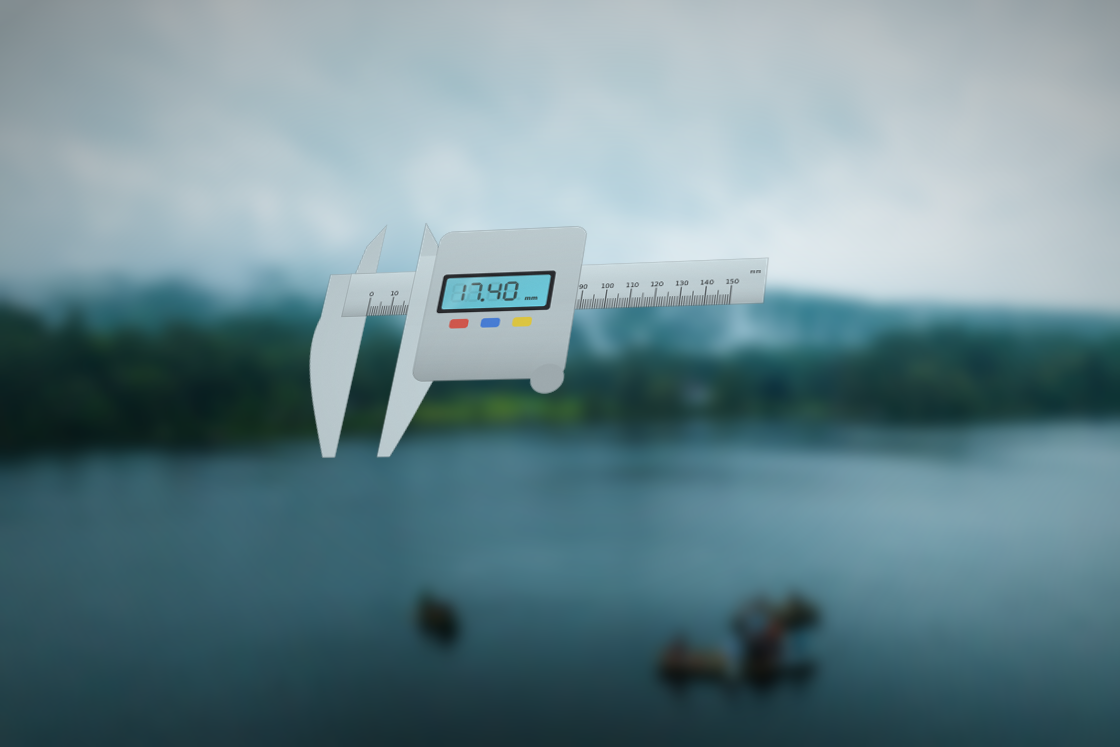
**17.40** mm
